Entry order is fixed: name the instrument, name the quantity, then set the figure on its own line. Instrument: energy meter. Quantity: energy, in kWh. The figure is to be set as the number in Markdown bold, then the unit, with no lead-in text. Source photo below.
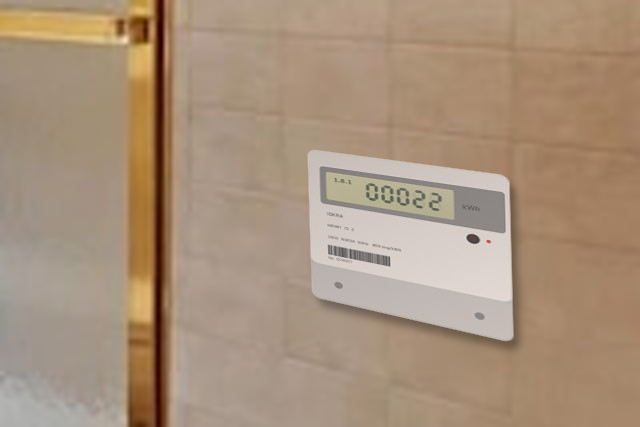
**22** kWh
